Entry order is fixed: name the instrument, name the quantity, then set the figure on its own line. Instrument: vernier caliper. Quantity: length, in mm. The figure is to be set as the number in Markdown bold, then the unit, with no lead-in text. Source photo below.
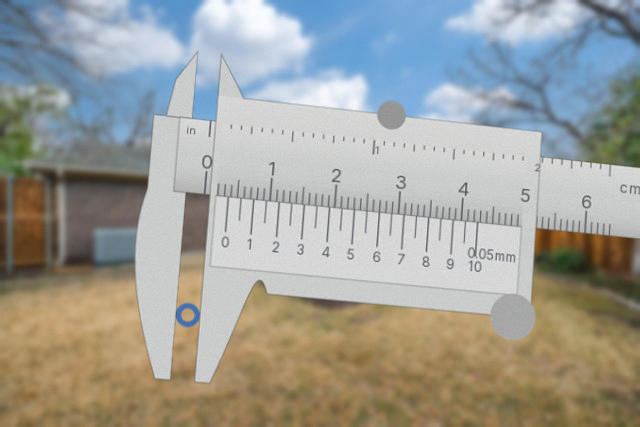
**3.6** mm
